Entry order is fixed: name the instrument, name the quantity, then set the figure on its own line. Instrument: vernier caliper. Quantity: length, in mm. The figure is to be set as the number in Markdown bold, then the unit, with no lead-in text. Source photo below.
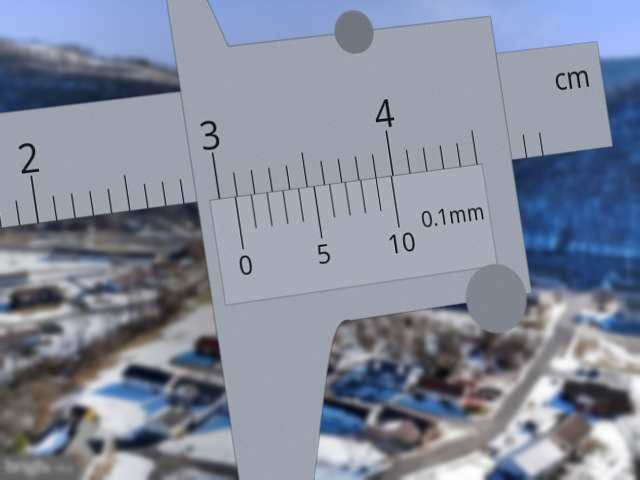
**30.9** mm
